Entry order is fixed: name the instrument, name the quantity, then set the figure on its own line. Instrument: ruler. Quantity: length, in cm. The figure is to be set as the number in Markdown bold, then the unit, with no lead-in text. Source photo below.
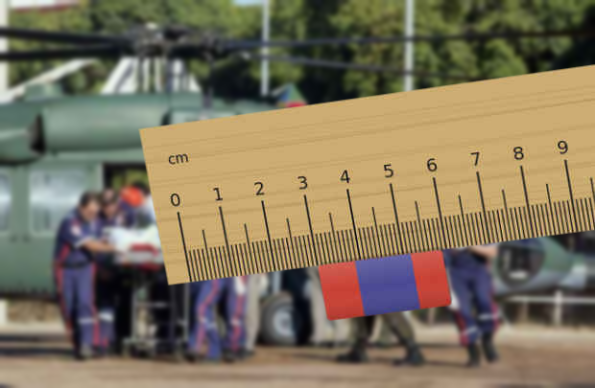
**2.9** cm
